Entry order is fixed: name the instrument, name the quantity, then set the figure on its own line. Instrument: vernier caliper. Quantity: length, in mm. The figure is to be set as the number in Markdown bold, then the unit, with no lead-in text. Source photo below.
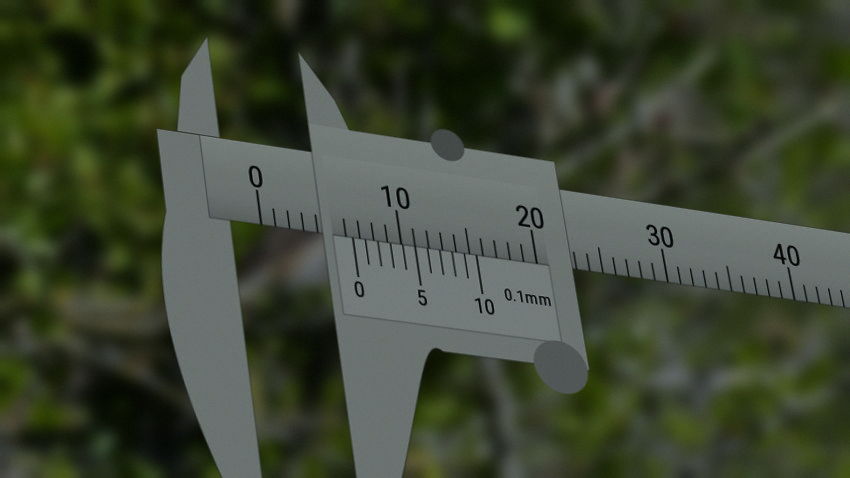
**6.5** mm
